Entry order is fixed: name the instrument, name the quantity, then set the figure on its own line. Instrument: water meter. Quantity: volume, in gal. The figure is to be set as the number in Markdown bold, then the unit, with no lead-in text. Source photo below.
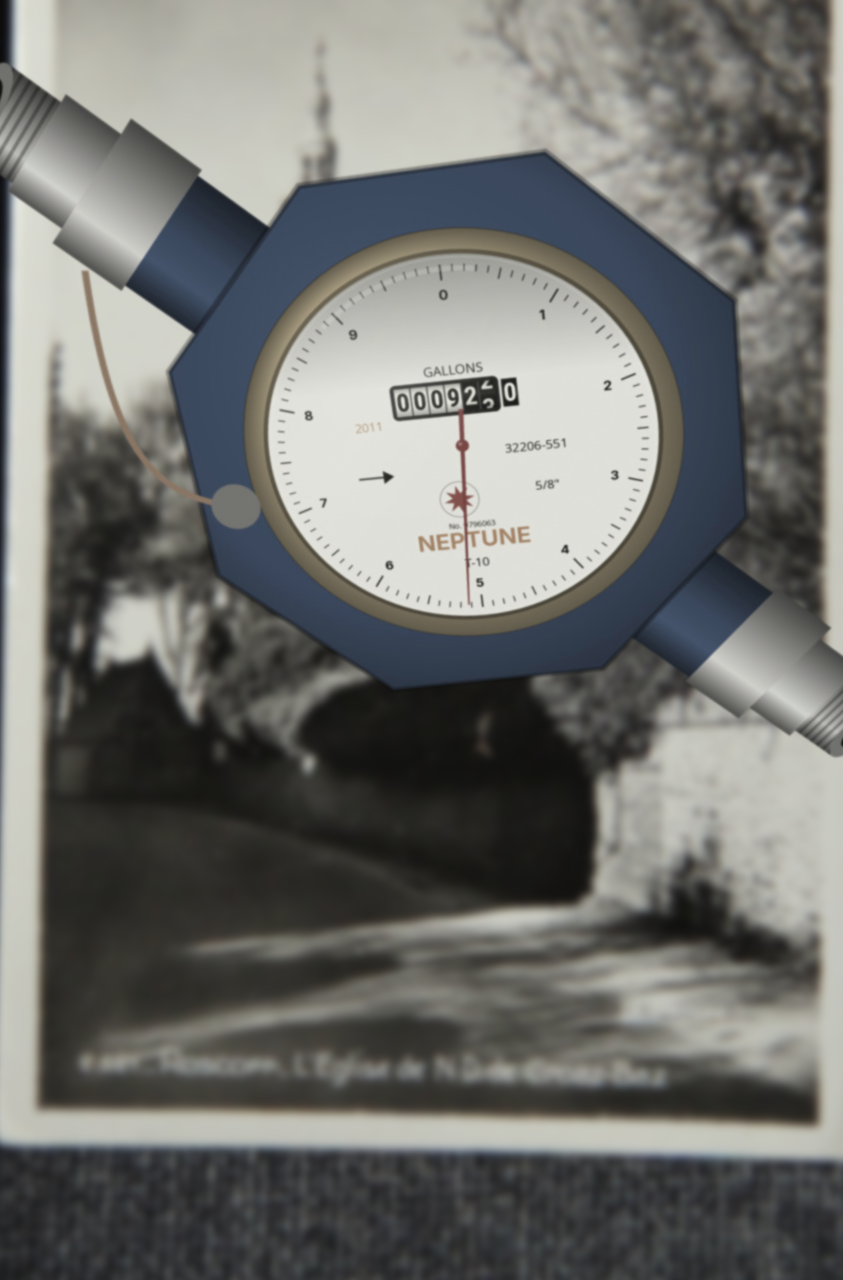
**9225.1** gal
